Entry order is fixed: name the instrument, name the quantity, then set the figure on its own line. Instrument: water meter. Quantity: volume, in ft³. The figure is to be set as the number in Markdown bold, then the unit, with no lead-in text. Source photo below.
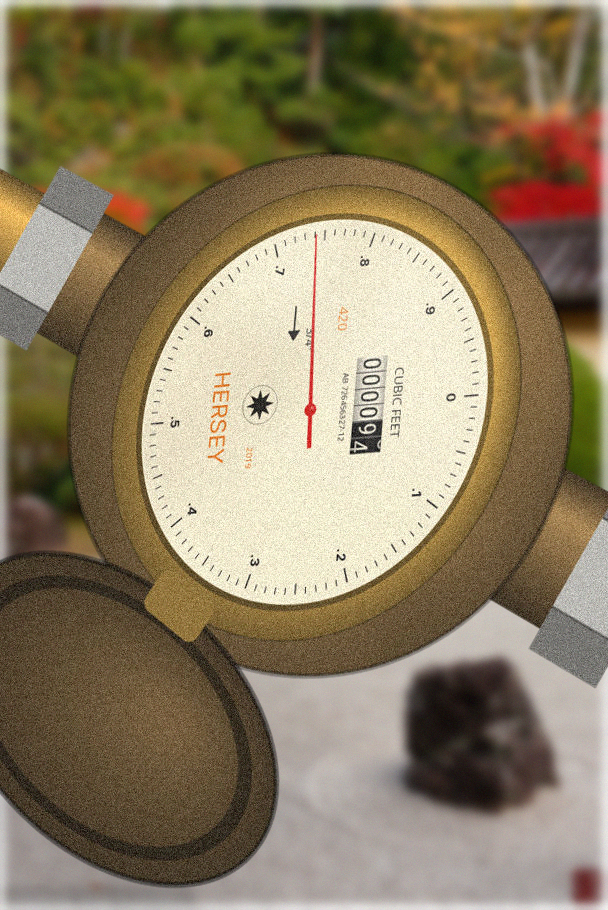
**93.74** ft³
